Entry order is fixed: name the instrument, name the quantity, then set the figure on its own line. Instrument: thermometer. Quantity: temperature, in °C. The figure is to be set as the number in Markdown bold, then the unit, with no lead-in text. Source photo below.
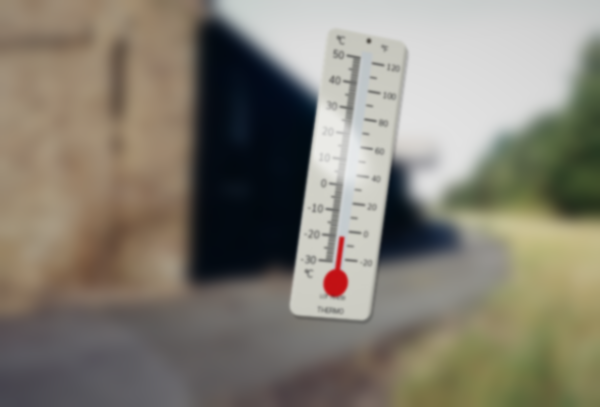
**-20** °C
